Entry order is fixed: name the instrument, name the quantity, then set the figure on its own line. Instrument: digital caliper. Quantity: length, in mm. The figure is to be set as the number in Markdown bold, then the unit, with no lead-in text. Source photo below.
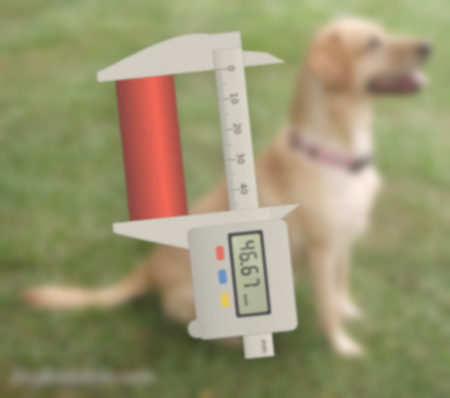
**46.67** mm
